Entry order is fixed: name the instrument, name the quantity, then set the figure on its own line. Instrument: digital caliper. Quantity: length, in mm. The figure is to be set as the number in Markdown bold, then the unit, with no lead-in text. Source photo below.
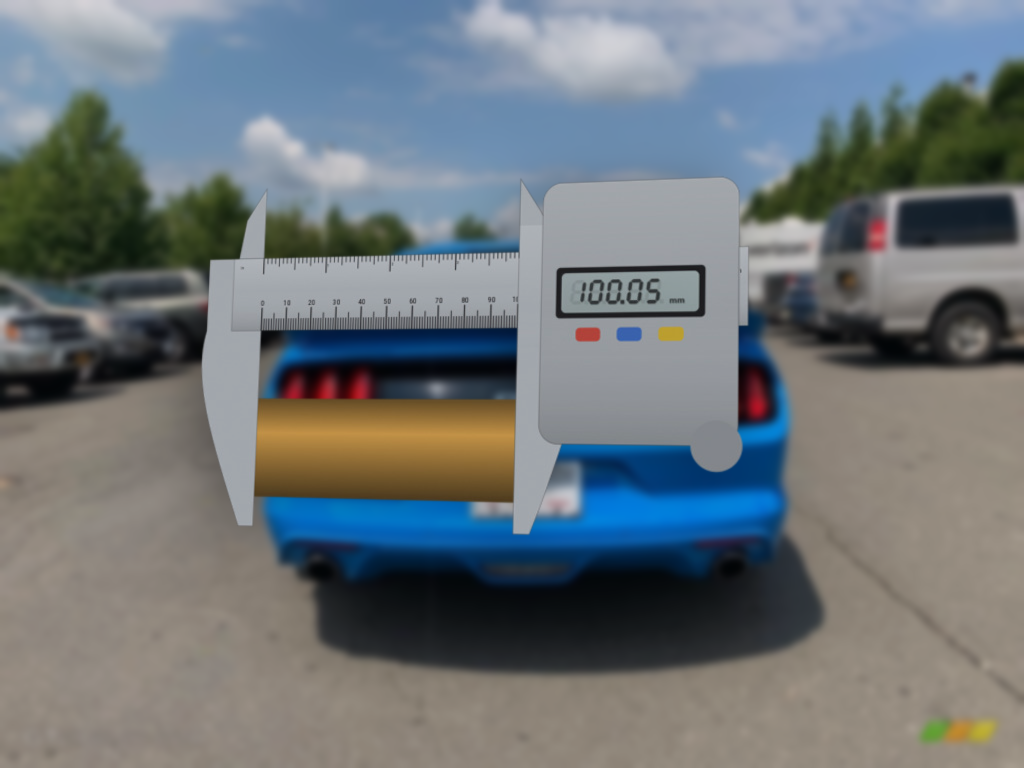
**100.05** mm
